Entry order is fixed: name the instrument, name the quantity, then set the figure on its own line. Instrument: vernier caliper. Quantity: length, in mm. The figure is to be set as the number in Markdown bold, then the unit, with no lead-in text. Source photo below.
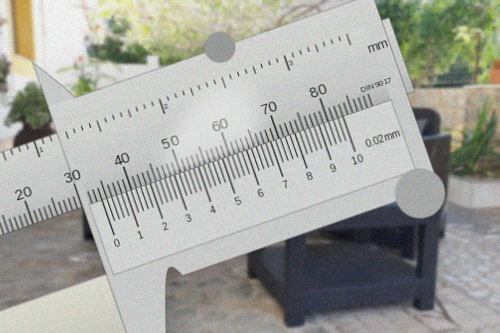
**34.0** mm
